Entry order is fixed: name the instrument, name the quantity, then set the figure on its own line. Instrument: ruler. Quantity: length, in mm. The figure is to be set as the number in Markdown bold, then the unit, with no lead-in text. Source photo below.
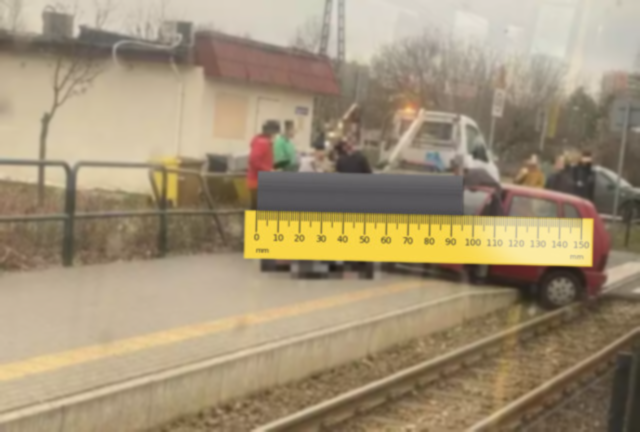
**95** mm
